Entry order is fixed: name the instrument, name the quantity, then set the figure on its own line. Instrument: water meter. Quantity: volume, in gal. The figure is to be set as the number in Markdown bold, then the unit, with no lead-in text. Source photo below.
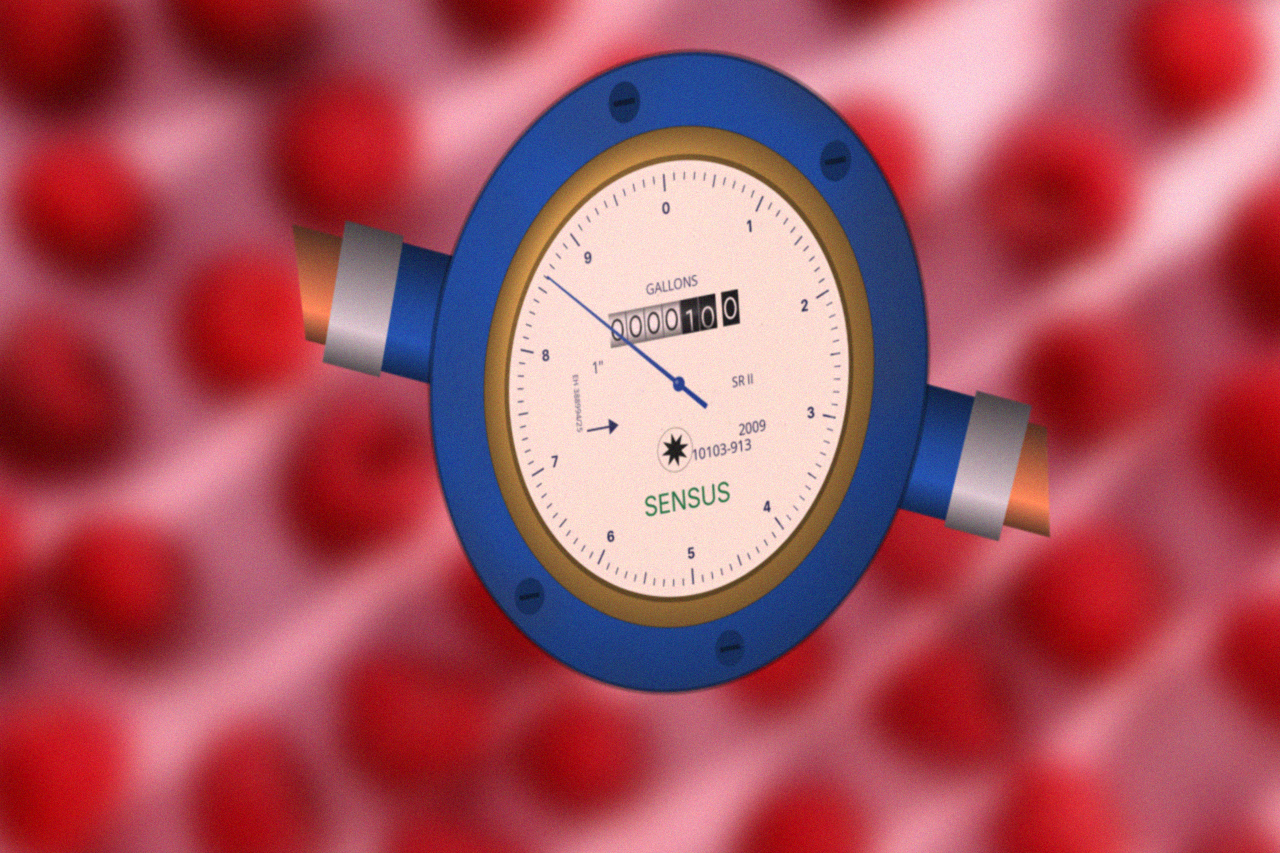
**98.6** gal
